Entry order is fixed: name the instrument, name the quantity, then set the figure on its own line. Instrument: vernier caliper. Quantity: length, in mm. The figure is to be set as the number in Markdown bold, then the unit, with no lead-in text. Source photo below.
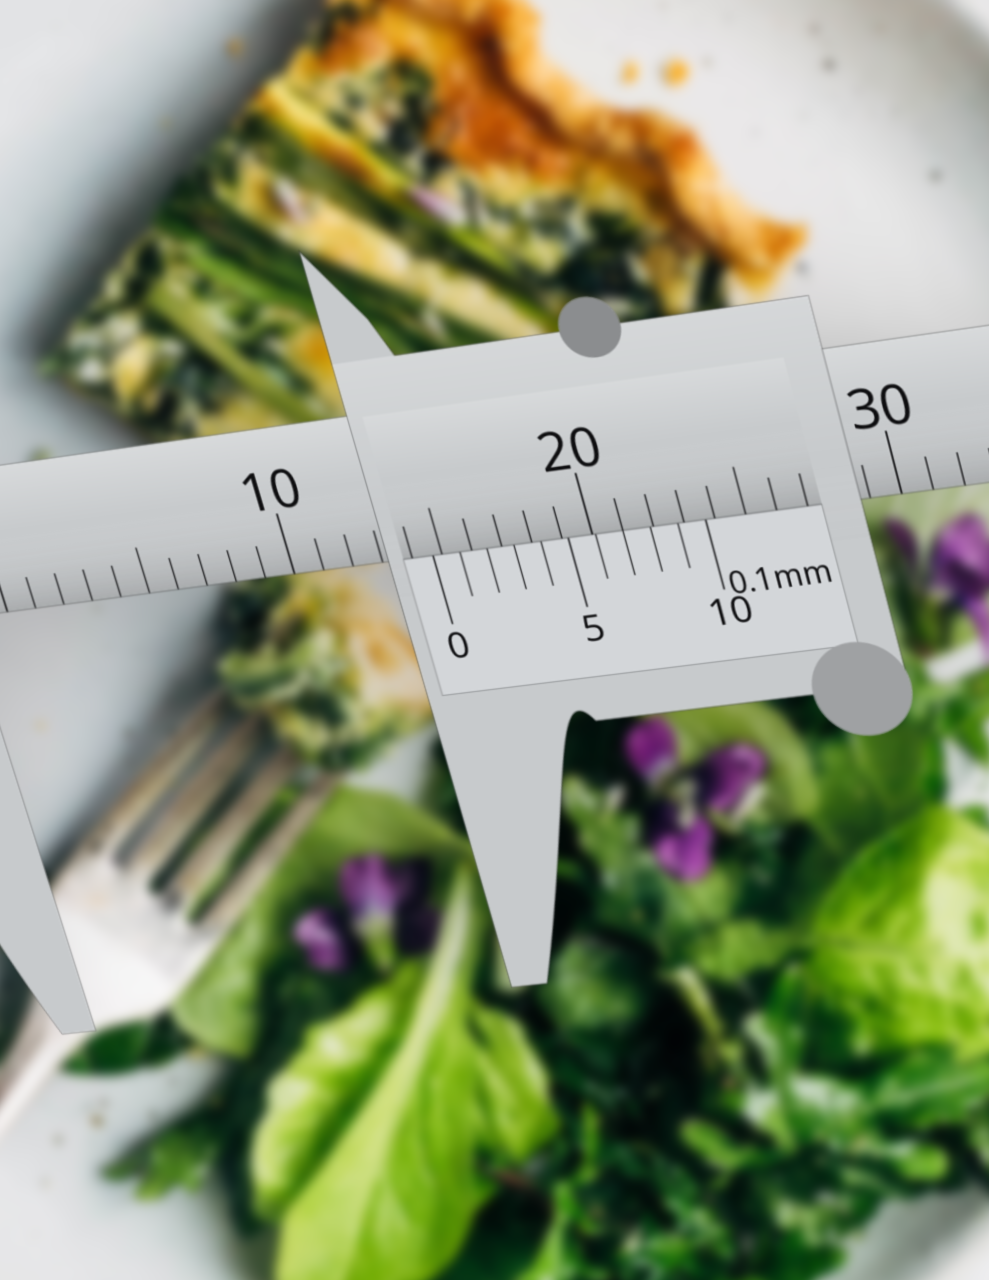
**14.7** mm
